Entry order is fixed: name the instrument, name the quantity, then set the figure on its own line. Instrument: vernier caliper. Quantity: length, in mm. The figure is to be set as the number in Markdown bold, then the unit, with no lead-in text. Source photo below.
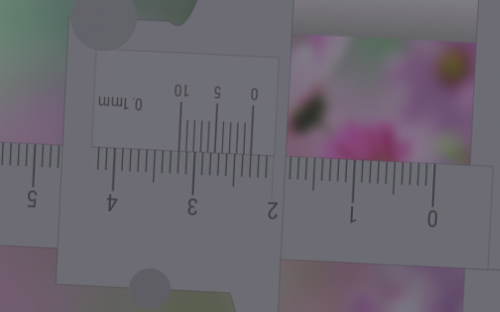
**23.0** mm
